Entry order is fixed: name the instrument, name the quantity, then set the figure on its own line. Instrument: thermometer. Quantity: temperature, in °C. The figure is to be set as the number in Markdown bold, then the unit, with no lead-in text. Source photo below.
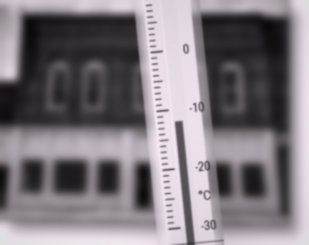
**-12** °C
